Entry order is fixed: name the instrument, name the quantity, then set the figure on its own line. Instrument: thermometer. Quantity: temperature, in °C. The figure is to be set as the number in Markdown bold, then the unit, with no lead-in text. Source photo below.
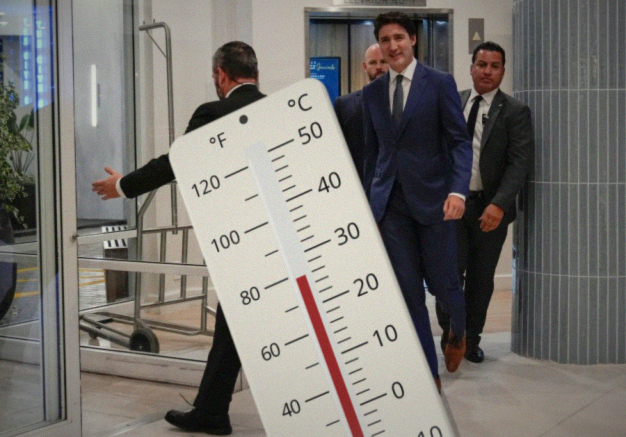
**26** °C
